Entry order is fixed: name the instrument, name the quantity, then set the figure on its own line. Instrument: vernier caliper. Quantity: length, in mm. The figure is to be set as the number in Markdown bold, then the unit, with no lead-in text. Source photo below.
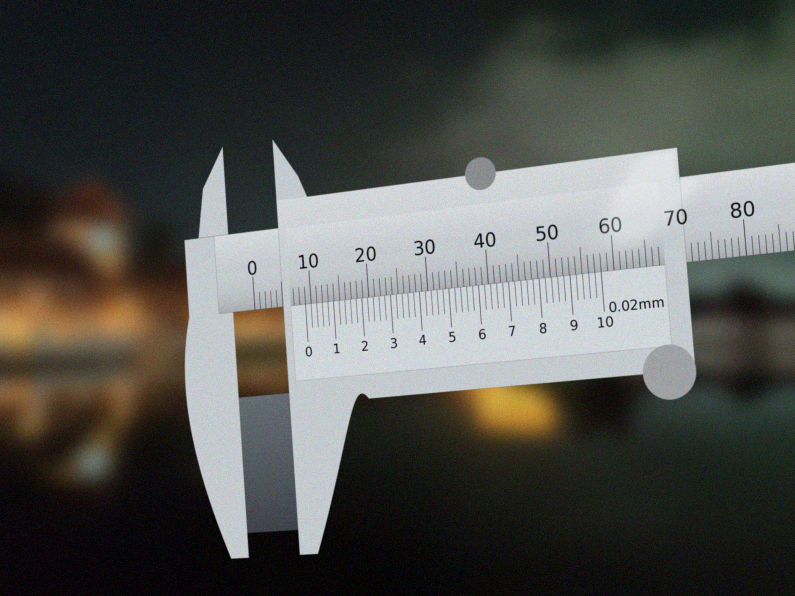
**9.0** mm
